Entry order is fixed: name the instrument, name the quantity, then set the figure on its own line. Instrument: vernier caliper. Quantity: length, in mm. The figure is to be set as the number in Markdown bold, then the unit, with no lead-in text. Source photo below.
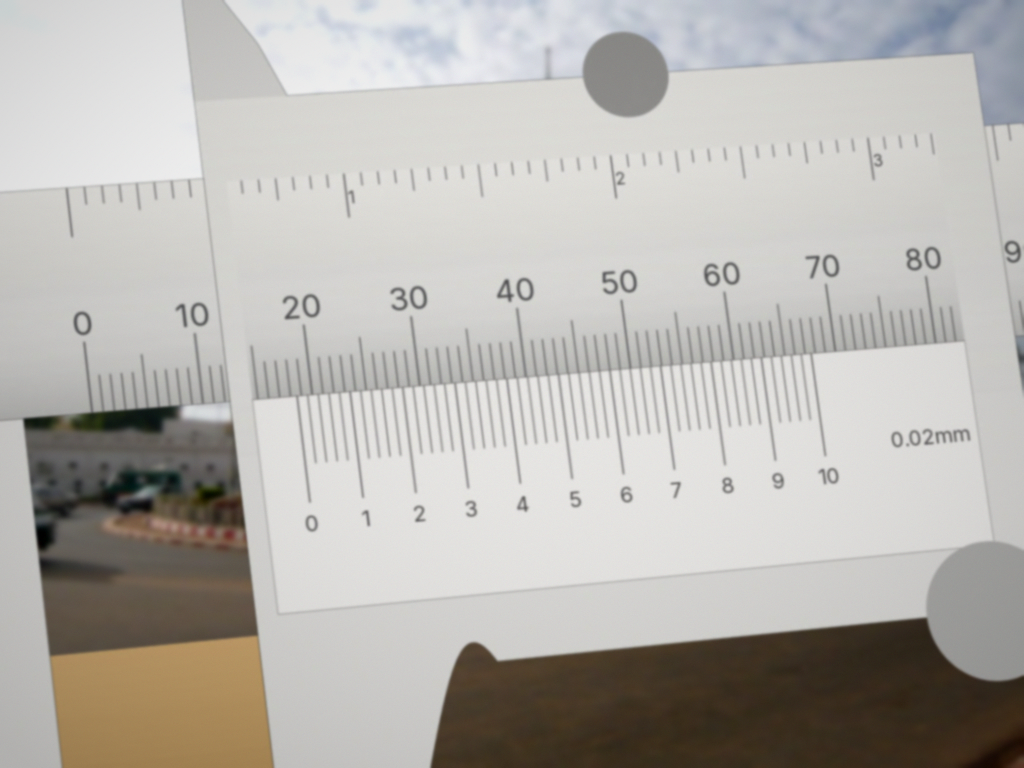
**18.6** mm
